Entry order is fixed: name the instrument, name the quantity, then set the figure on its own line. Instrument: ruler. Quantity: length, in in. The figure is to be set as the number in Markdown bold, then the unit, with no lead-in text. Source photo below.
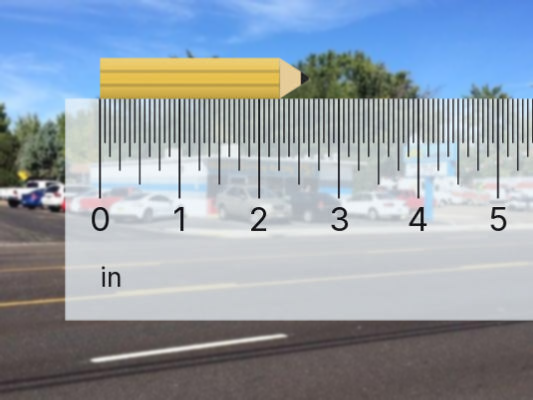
**2.625** in
